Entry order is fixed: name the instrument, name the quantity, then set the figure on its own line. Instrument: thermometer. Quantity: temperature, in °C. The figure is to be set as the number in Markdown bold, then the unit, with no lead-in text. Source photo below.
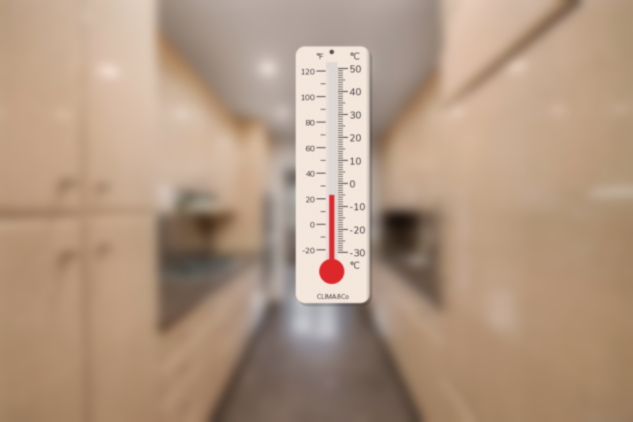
**-5** °C
